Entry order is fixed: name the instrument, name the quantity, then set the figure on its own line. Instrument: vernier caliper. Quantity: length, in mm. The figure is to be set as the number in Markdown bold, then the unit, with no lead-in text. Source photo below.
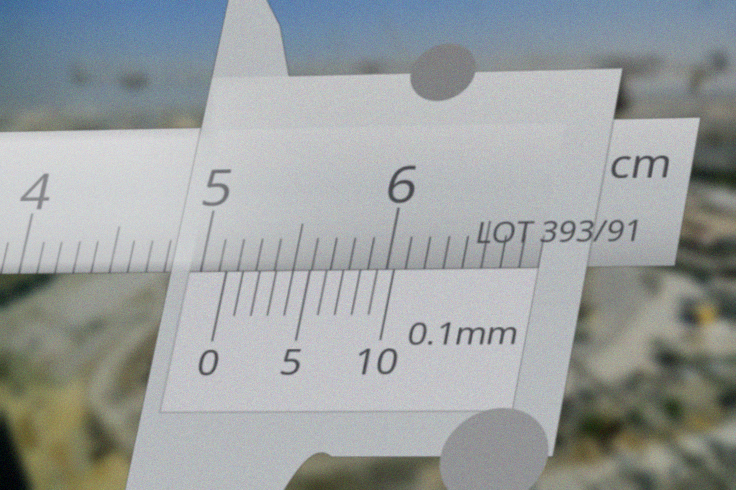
**51.4** mm
